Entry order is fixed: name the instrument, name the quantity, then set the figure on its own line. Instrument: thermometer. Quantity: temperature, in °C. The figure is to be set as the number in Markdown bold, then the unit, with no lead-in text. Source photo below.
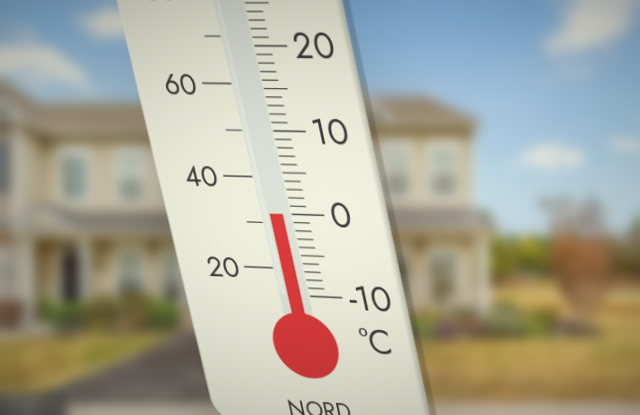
**0** °C
